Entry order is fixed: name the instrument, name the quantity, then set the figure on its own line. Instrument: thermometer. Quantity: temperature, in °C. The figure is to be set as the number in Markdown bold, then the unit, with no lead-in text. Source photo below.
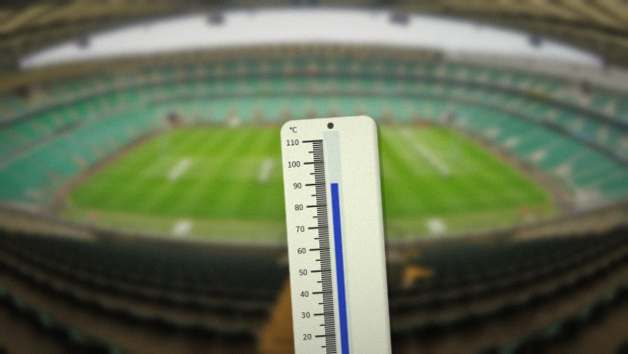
**90** °C
